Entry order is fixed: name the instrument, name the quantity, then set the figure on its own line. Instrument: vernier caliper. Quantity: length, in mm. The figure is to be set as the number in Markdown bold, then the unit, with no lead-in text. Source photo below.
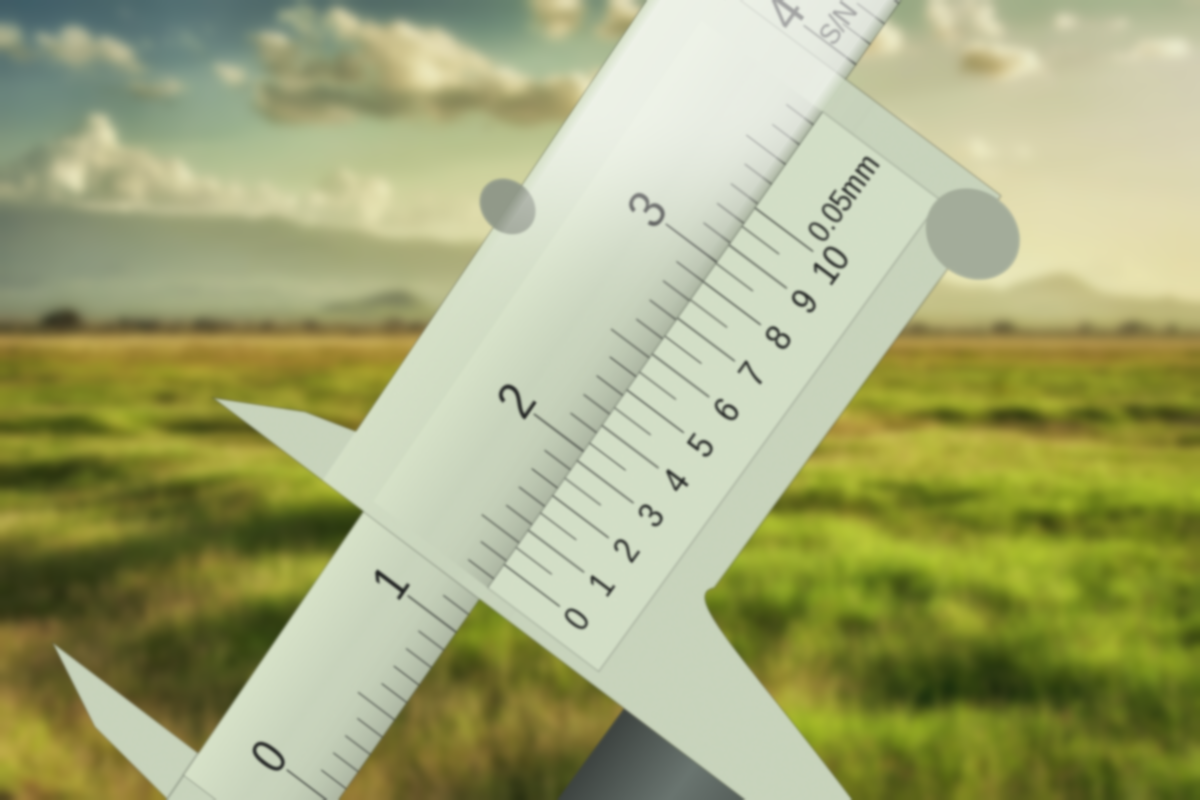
**13.8** mm
